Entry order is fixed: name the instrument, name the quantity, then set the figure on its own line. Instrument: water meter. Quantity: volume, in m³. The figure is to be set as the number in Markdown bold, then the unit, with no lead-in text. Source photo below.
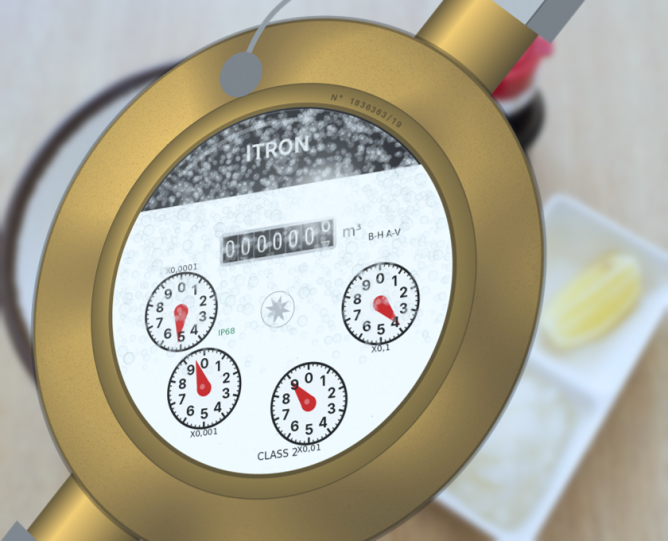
**6.3895** m³
